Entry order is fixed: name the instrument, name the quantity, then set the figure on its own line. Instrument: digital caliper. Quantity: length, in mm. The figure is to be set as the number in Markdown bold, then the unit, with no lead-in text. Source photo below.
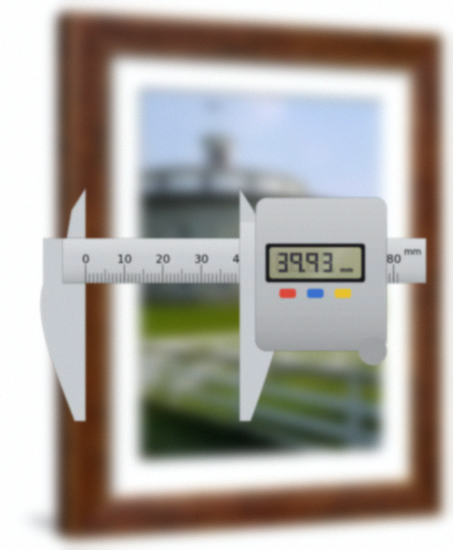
**39.93** mm
